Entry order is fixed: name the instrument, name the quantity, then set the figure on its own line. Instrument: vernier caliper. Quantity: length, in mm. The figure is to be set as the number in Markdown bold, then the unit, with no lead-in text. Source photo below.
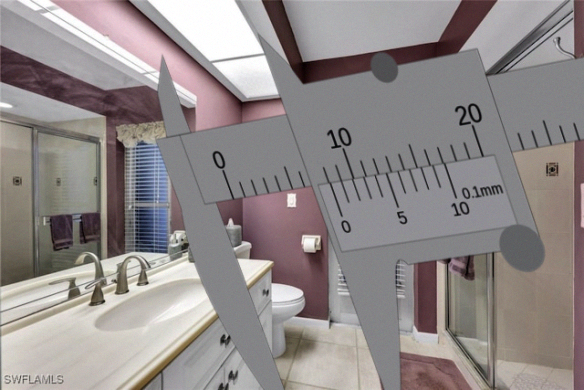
**8.1** mm
